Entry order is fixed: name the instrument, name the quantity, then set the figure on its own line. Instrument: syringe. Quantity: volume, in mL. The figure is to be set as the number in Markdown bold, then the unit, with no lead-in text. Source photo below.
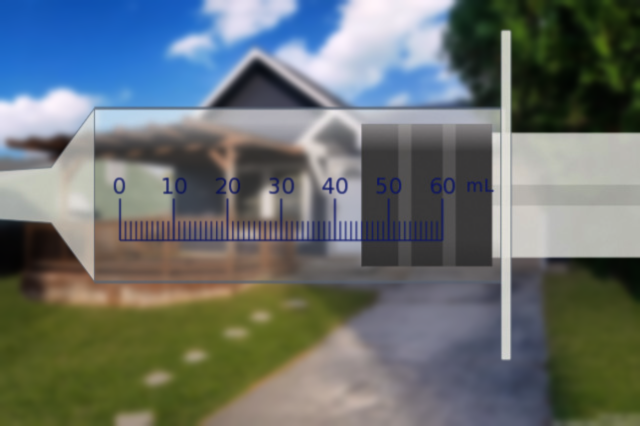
**45** mL
